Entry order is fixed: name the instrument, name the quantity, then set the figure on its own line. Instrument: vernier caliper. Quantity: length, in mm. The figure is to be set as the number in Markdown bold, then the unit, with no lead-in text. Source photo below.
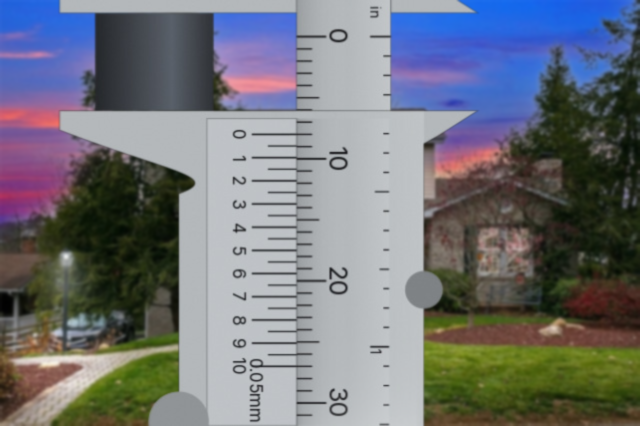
**8.0** mm
